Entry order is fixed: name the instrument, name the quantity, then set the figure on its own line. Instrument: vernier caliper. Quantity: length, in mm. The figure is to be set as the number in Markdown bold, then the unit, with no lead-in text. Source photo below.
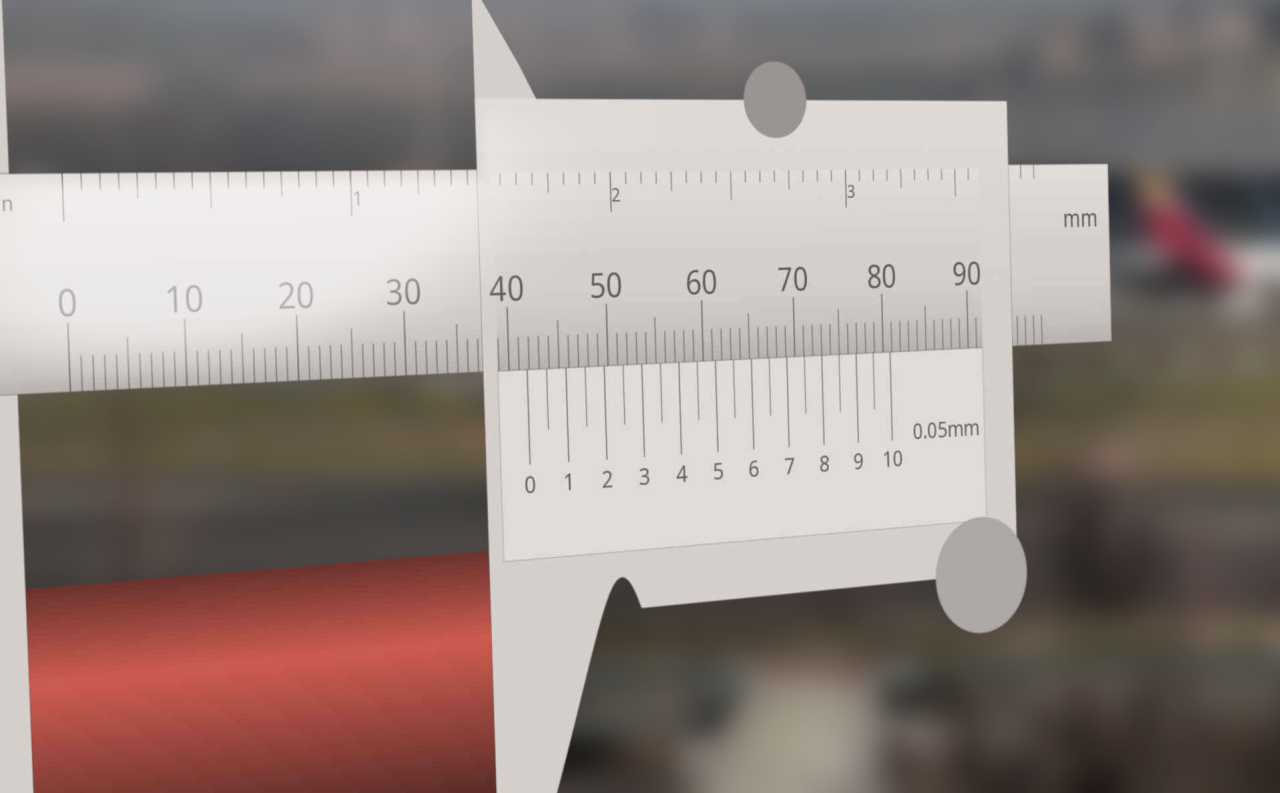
**41.8** mm
